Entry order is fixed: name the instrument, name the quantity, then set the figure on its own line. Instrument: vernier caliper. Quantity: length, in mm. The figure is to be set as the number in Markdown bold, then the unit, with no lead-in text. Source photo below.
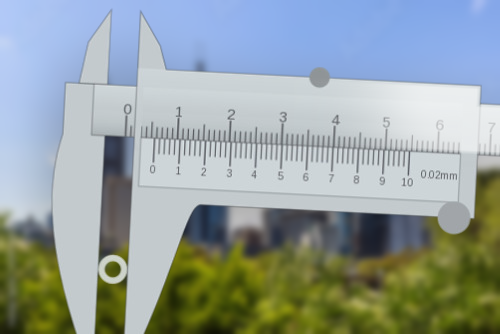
**5.6** mm
